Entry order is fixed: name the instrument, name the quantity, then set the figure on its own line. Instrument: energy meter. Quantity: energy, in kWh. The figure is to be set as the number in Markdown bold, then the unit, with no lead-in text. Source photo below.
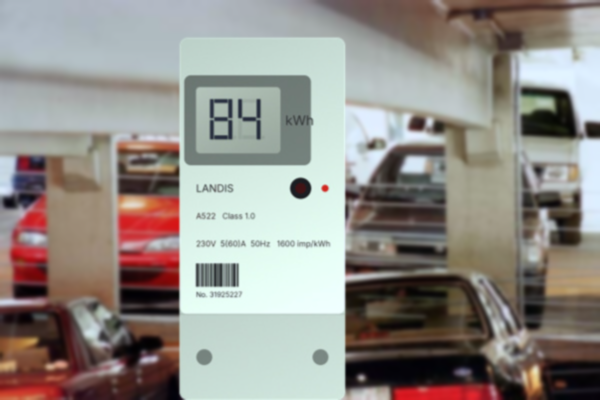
**84** kWh
